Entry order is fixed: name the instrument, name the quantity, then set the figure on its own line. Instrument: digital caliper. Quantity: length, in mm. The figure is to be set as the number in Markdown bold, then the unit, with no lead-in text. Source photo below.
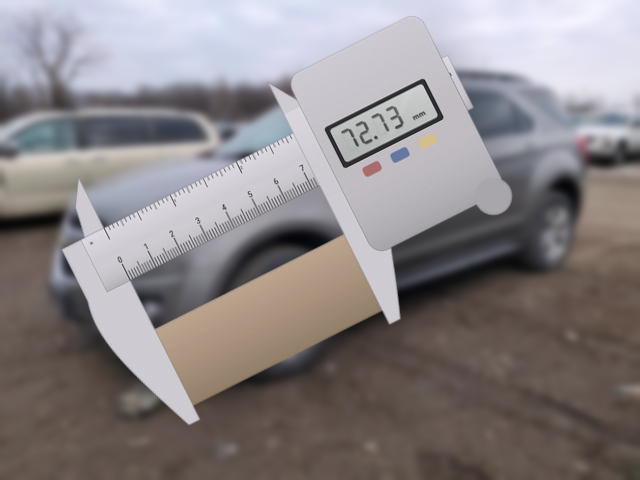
**72.73** mm
